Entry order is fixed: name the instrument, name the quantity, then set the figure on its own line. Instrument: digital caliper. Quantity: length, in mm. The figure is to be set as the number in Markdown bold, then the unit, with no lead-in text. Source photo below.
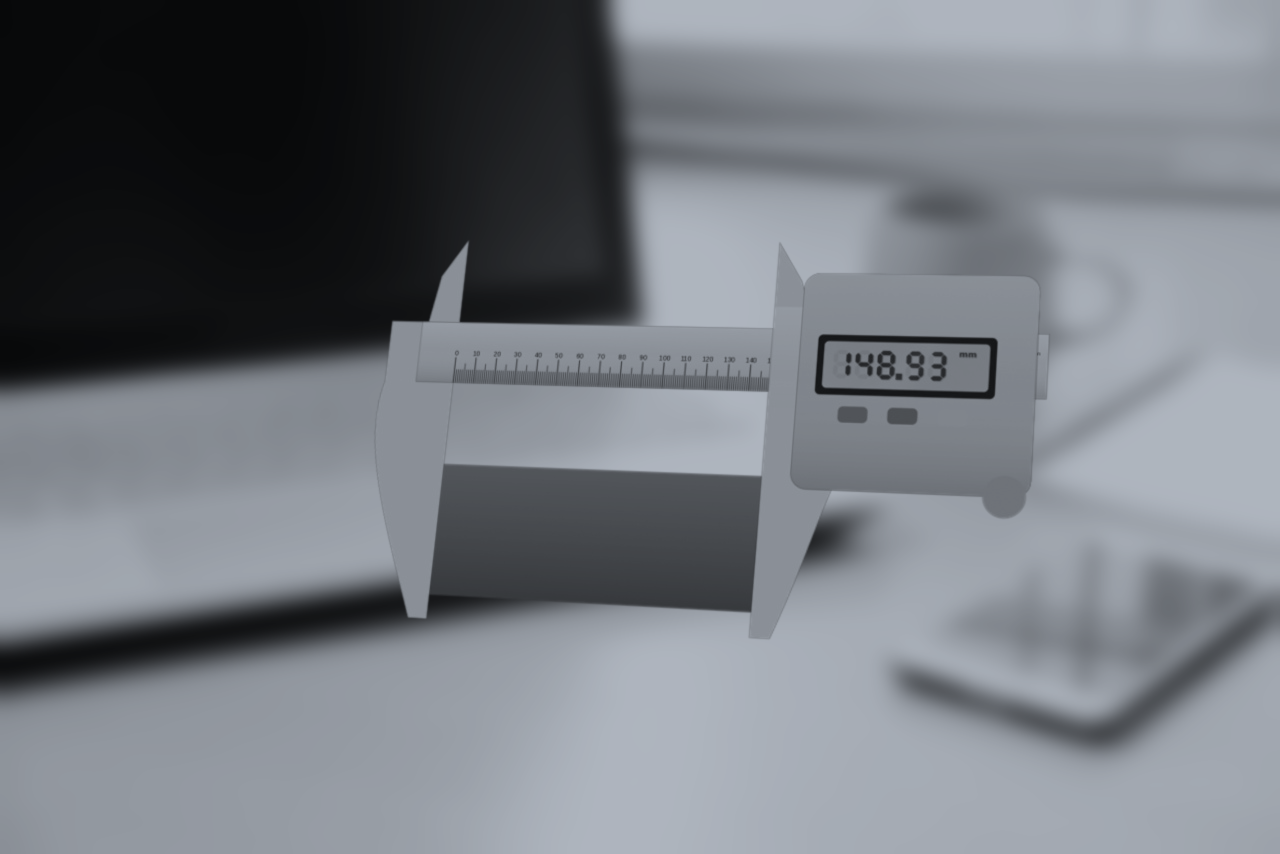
**148.93** mm
